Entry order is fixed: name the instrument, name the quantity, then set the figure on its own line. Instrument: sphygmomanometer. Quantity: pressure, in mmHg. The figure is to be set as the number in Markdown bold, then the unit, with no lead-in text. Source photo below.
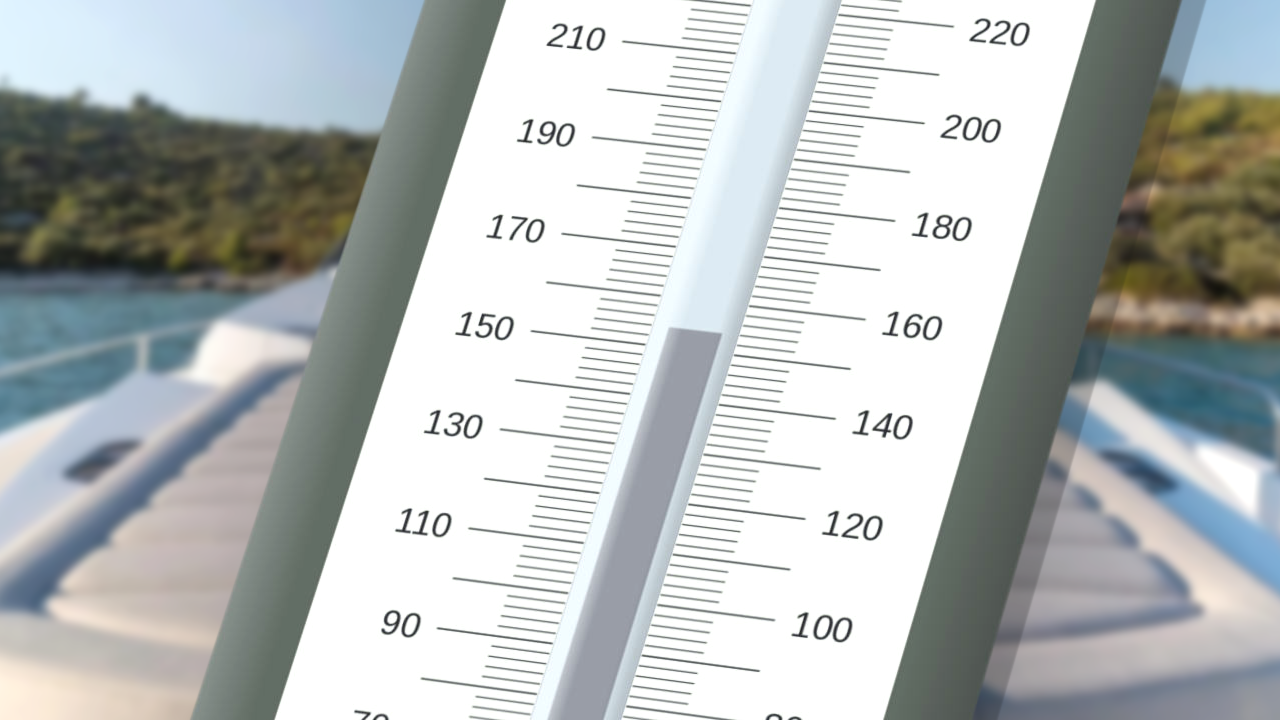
**154** mmHg
